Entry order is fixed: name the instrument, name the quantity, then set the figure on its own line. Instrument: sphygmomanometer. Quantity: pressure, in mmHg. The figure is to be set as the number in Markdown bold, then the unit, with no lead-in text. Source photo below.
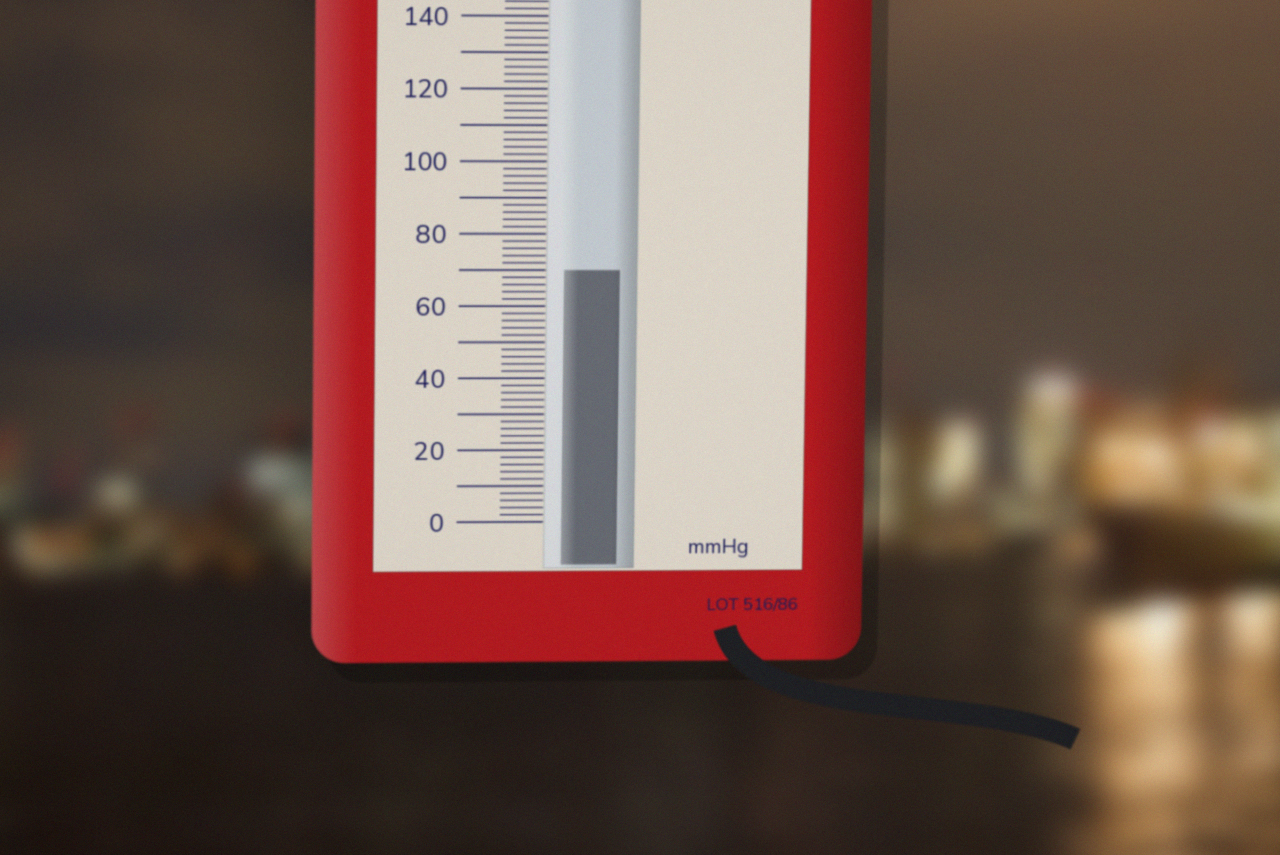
**70** mmHg
